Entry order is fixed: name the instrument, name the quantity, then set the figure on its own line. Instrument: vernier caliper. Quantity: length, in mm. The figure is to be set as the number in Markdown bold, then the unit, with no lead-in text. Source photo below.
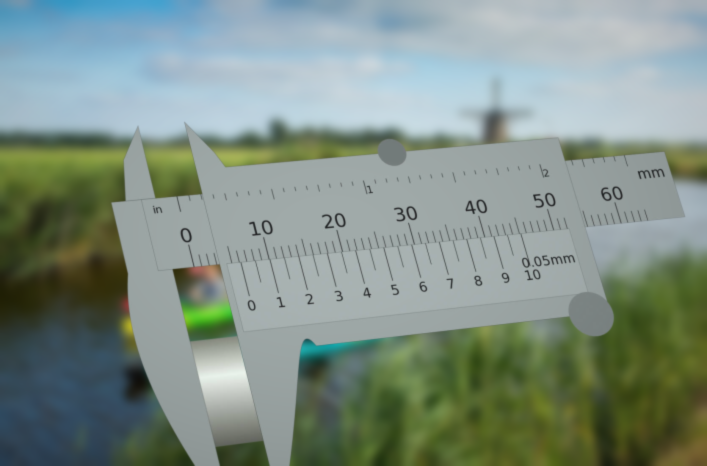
**6.2** mm
